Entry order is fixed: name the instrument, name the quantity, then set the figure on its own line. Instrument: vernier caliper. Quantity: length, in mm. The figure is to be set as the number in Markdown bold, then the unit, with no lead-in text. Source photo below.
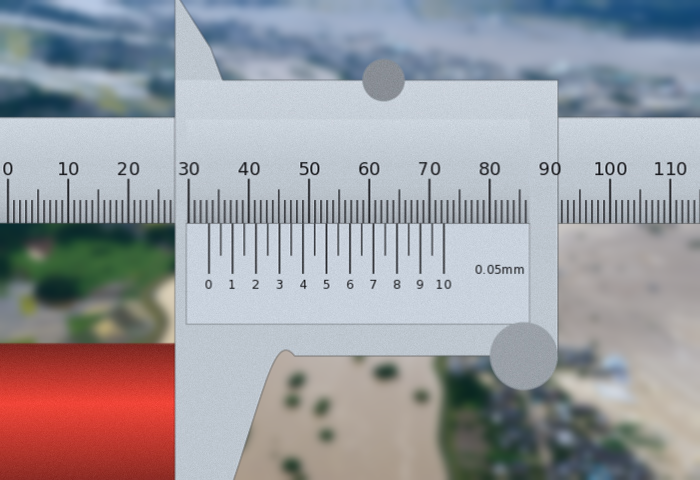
**33.4** mm
